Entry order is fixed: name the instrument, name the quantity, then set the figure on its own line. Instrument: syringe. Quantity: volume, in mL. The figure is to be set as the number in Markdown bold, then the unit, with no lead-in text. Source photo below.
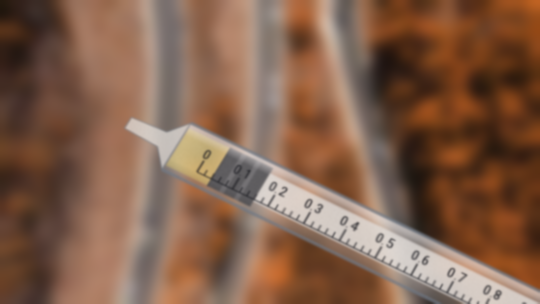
**0.04** mL
